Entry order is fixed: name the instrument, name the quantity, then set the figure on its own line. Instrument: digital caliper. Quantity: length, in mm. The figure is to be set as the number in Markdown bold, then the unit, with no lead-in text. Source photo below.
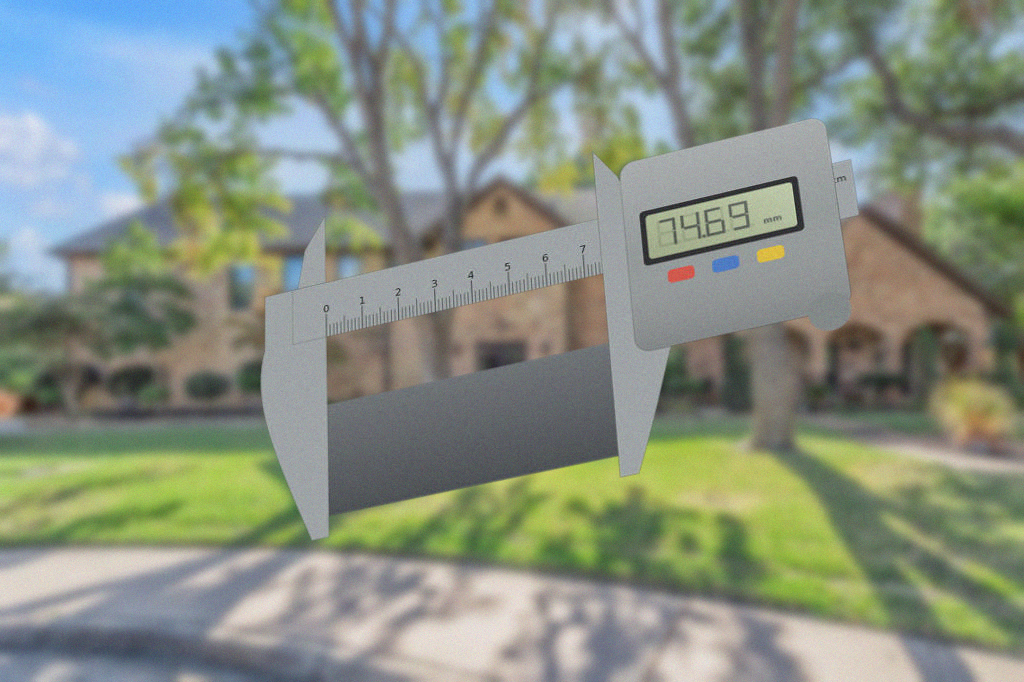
**74.69** mm
